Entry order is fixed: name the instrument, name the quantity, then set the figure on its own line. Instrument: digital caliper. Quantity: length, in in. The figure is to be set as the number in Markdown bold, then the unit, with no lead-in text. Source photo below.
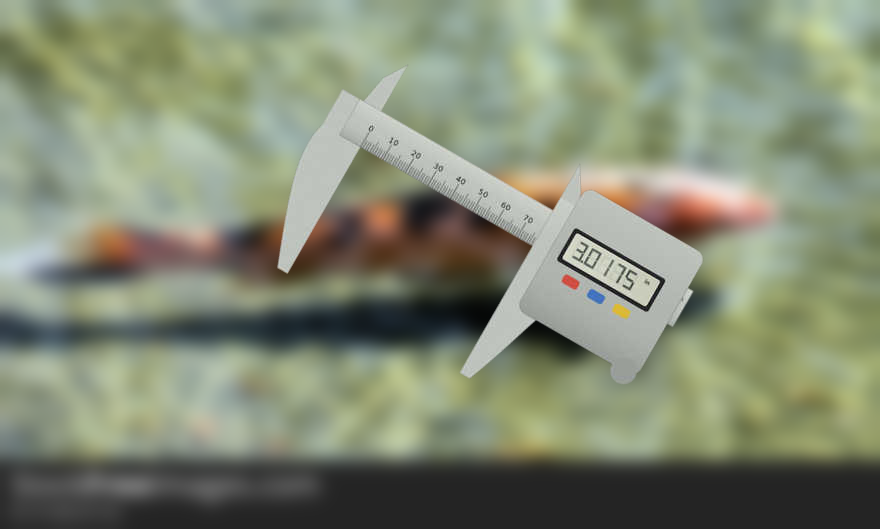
**3.0175** in
